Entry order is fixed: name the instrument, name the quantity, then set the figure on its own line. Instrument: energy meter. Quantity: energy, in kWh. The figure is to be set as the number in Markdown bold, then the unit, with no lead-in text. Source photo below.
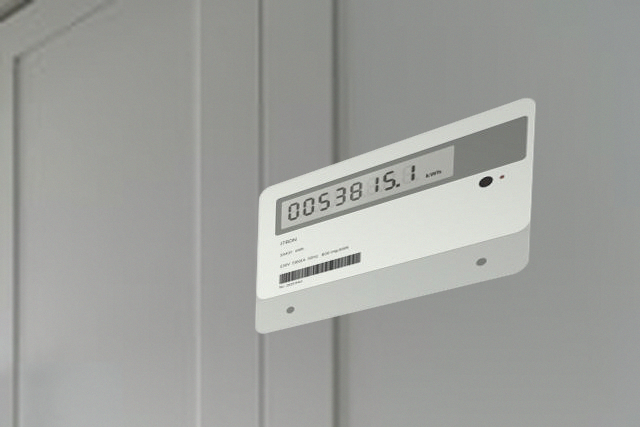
**53815.1** kWh
